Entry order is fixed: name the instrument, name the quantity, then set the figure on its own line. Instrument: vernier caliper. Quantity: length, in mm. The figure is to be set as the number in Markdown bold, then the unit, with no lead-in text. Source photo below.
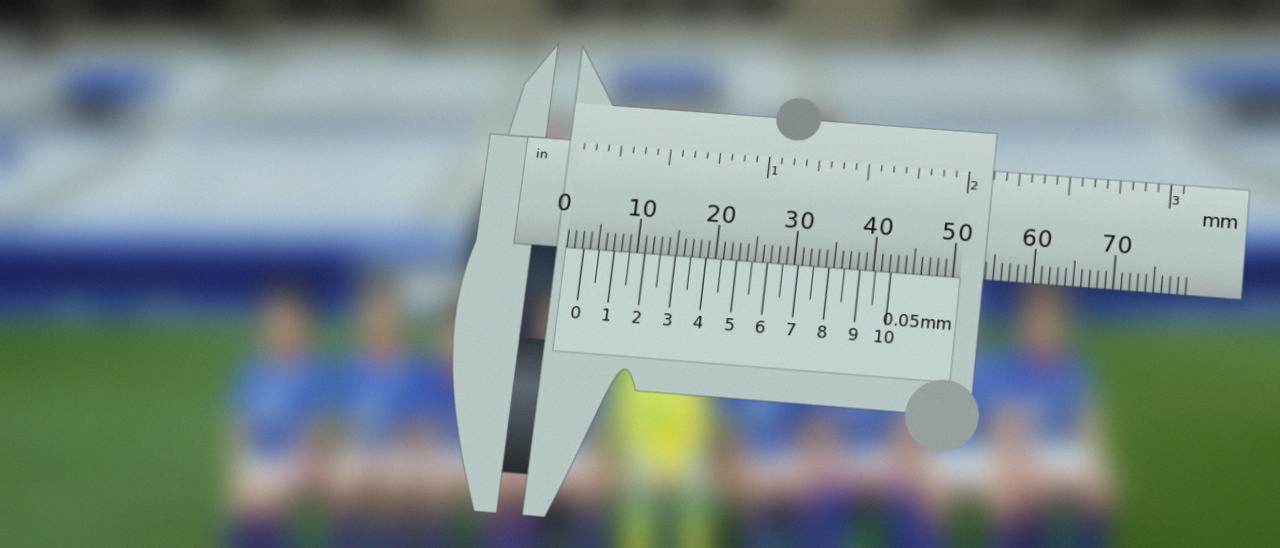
**3.2** mm
